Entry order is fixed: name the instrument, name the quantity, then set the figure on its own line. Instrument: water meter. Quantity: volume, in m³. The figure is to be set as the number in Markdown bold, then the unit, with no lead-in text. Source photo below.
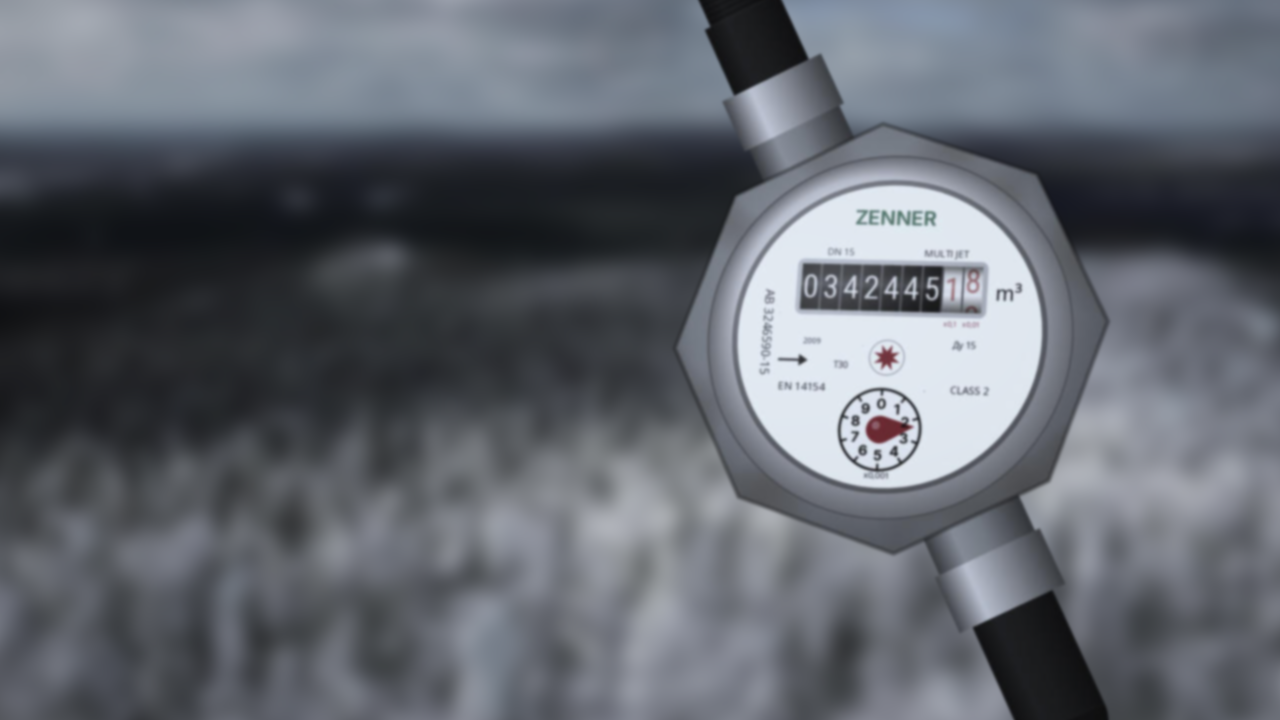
**342445.182** m³
